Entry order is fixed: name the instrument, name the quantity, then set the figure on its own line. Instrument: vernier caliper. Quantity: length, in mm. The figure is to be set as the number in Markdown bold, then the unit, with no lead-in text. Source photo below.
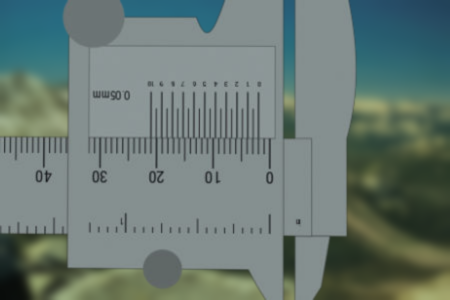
**2.0** mm
